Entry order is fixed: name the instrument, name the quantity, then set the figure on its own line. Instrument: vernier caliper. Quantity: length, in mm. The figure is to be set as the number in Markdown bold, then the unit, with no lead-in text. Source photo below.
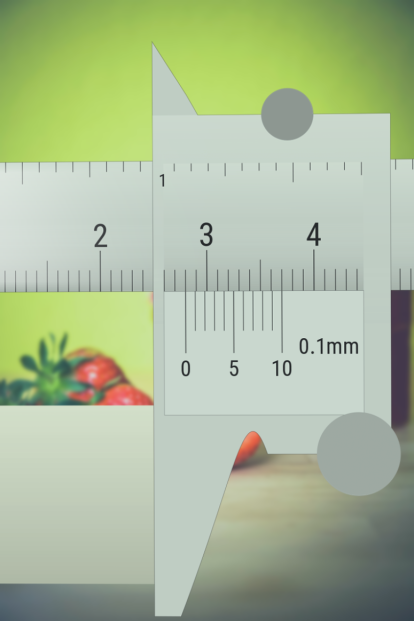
**28.0** mm
